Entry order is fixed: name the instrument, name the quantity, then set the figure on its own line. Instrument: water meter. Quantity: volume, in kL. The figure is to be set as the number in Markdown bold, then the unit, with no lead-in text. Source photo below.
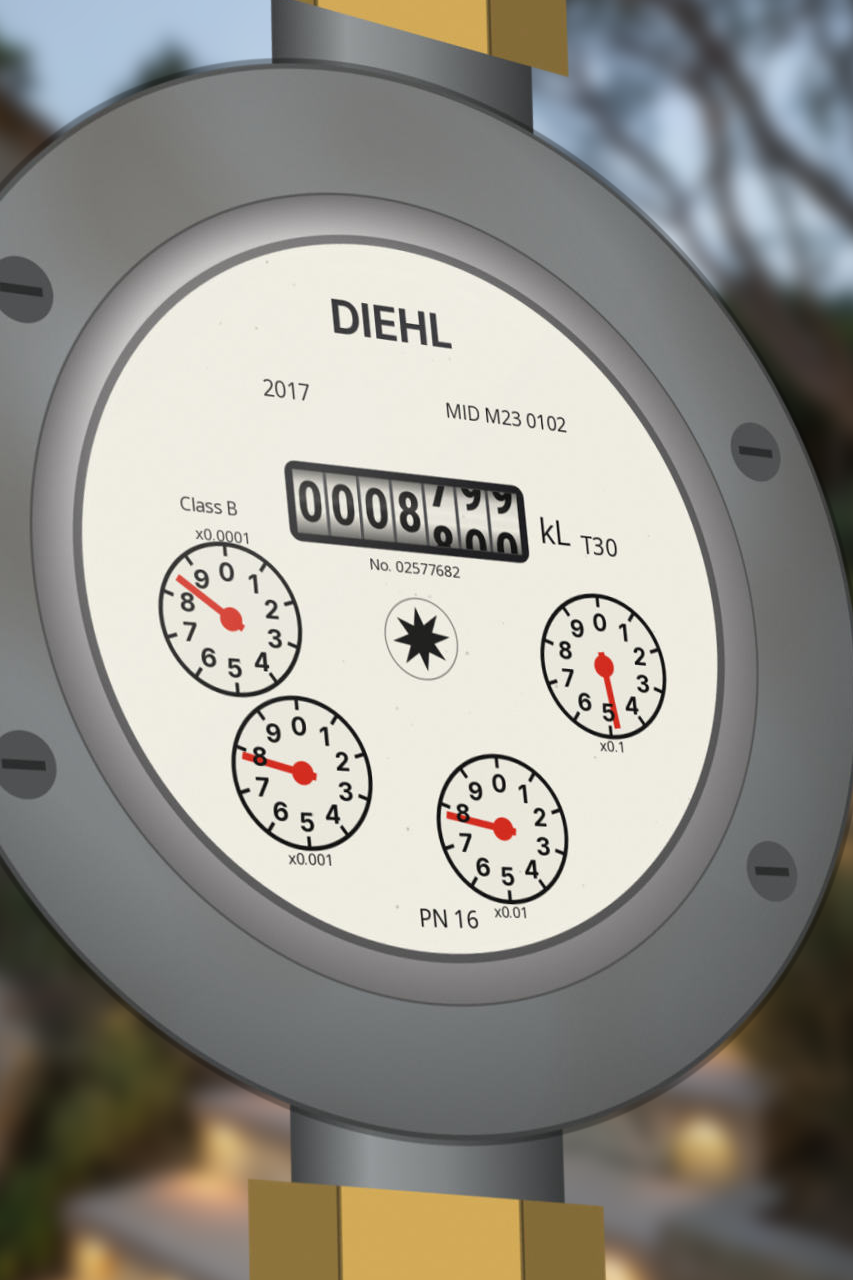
**8799.4778** kL
